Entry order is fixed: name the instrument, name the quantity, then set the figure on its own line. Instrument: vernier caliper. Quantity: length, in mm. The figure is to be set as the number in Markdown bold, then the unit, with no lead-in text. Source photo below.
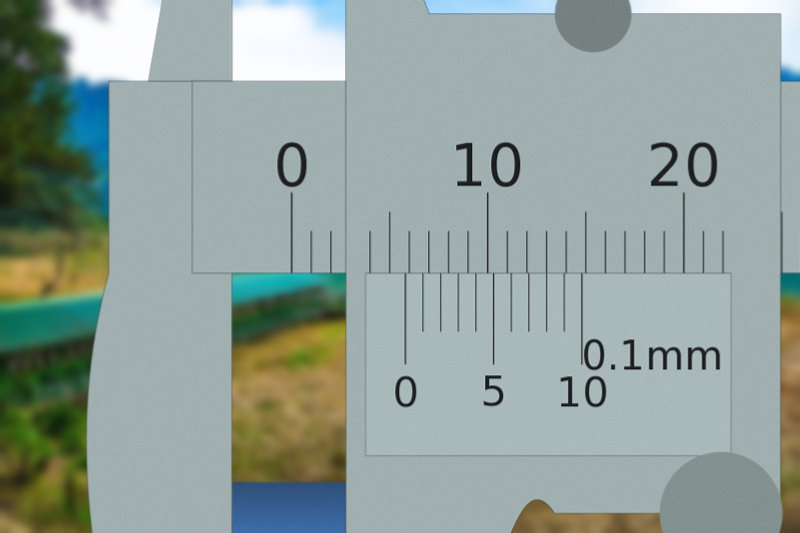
**5.8** mm
